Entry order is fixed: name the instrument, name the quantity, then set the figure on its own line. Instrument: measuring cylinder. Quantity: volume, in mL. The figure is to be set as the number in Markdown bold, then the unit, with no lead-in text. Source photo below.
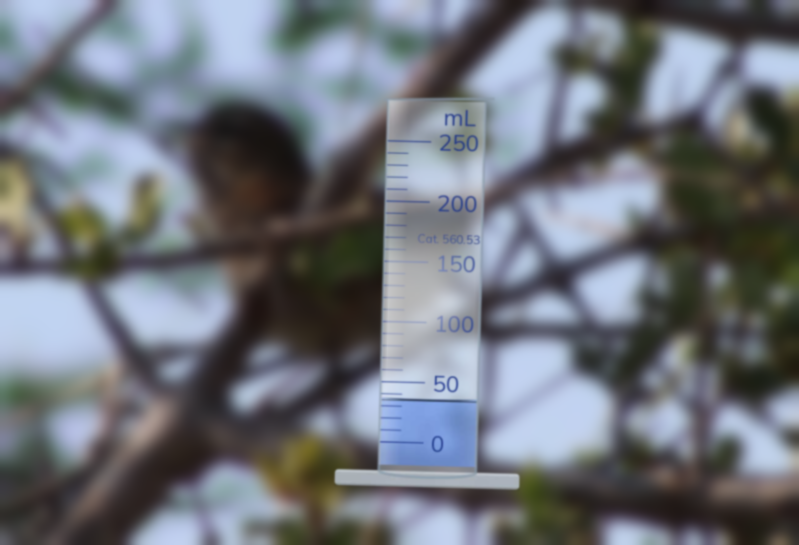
**35** mL
